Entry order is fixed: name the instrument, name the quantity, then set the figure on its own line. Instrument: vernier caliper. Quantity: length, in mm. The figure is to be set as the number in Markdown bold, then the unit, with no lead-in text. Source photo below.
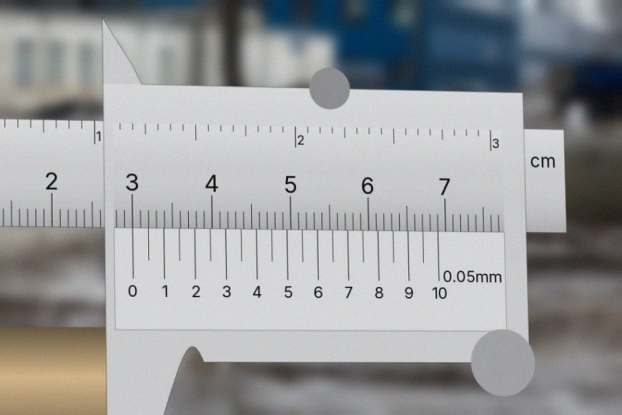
**30.0** mm
